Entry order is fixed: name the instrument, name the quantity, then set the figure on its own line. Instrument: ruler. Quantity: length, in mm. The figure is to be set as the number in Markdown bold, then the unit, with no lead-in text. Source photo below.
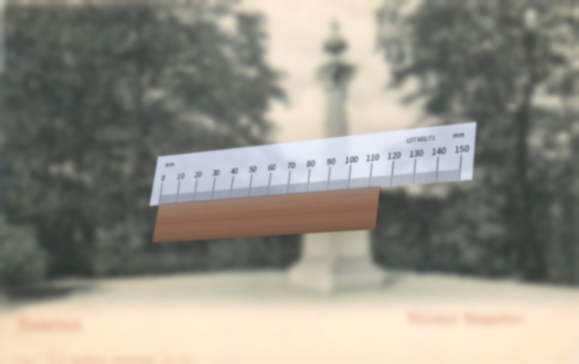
**115** mm
